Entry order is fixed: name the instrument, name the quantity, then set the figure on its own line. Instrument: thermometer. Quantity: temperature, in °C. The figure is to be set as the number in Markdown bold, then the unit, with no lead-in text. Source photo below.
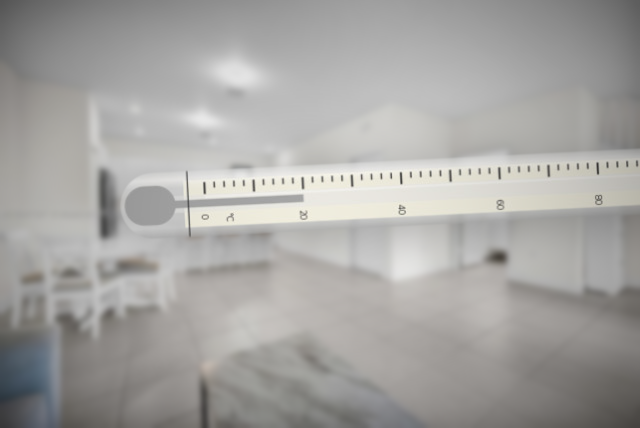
**20** °C
